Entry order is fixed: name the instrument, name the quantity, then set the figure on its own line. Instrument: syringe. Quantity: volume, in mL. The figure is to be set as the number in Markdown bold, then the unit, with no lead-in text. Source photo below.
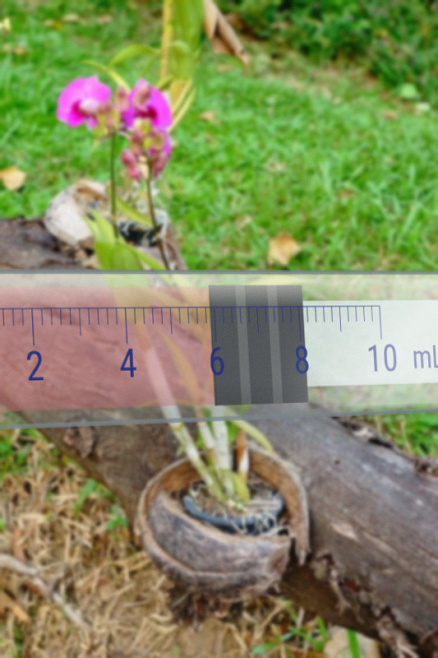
**5.9** mL
